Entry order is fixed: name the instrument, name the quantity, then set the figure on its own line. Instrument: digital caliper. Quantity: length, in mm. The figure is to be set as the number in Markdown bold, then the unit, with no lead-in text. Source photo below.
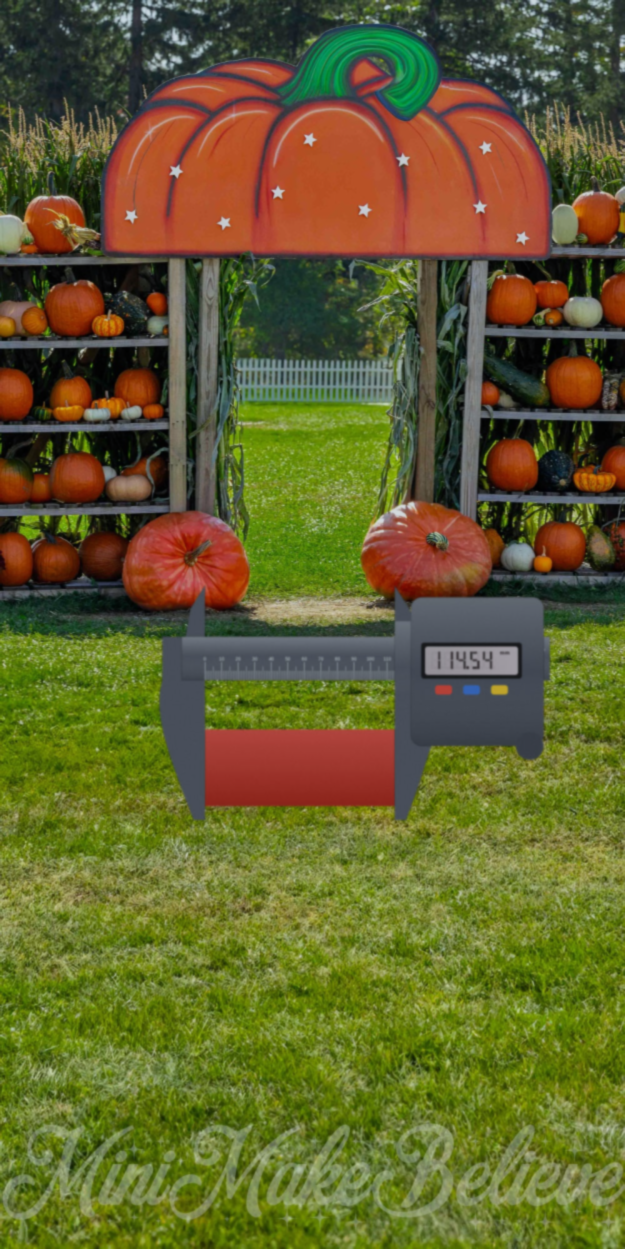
**114.54** mm
